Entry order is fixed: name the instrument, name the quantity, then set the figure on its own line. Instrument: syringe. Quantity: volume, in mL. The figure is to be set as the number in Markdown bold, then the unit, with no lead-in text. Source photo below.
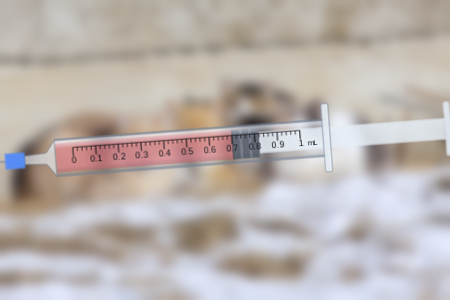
**0.7** mL
